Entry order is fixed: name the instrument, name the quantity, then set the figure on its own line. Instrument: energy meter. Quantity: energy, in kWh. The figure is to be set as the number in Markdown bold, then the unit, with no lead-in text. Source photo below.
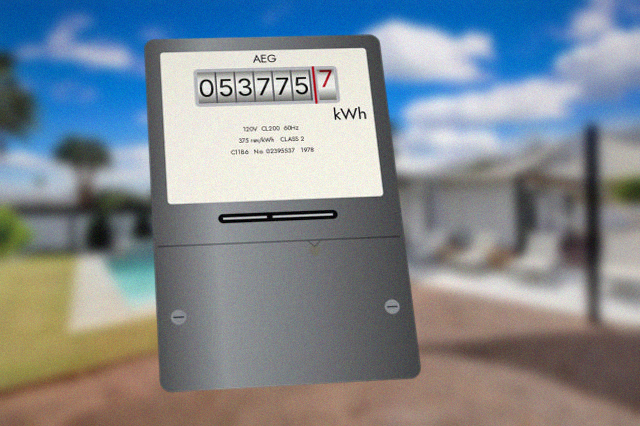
**53775.7** kWh
